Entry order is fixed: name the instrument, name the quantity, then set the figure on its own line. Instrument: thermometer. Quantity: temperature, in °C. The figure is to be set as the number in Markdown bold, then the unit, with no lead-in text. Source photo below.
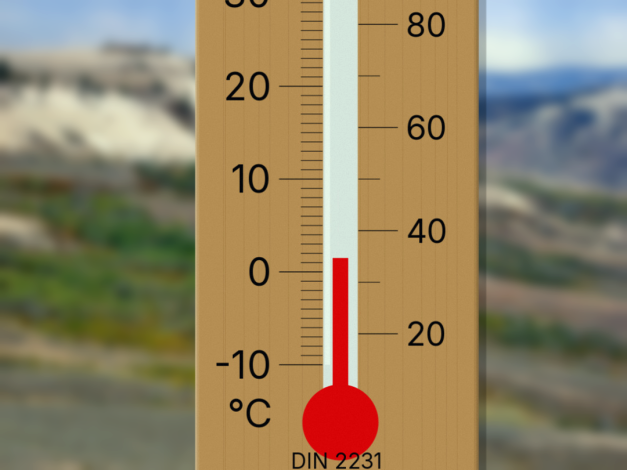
**1.5** °C
